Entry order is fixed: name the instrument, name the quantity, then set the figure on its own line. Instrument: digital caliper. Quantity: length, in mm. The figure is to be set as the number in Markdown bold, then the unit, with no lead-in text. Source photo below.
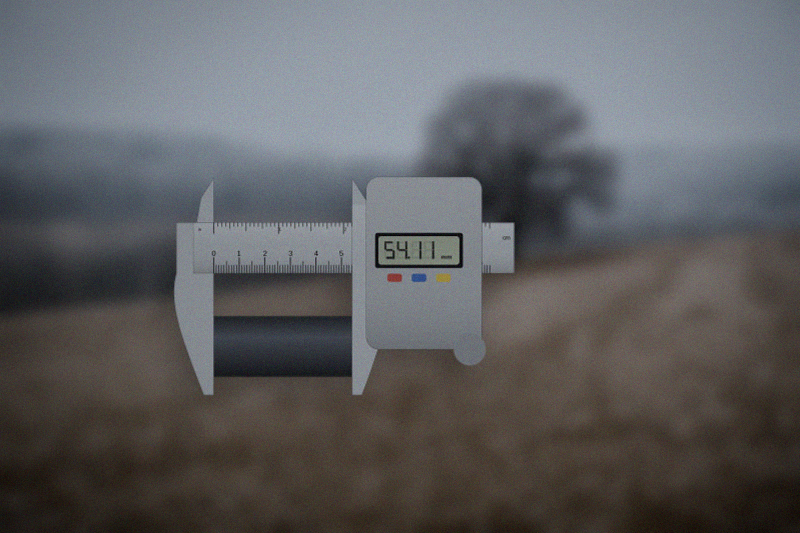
**54.11** mm
